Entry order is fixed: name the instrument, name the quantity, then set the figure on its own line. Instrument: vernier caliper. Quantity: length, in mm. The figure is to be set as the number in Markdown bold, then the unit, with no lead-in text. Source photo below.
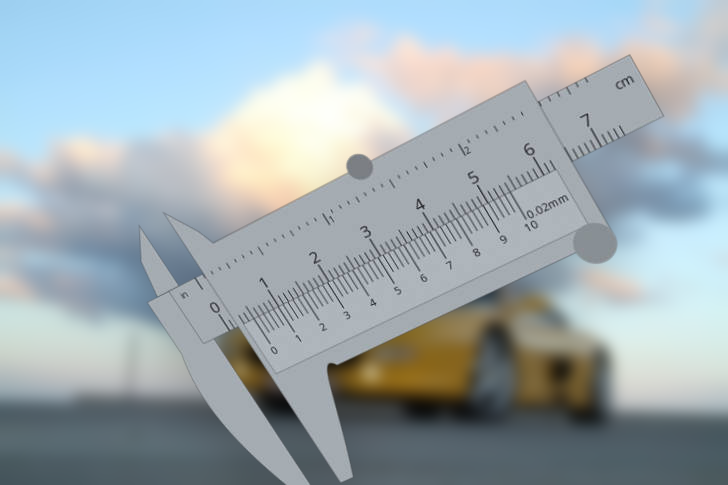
**5.0** mm
